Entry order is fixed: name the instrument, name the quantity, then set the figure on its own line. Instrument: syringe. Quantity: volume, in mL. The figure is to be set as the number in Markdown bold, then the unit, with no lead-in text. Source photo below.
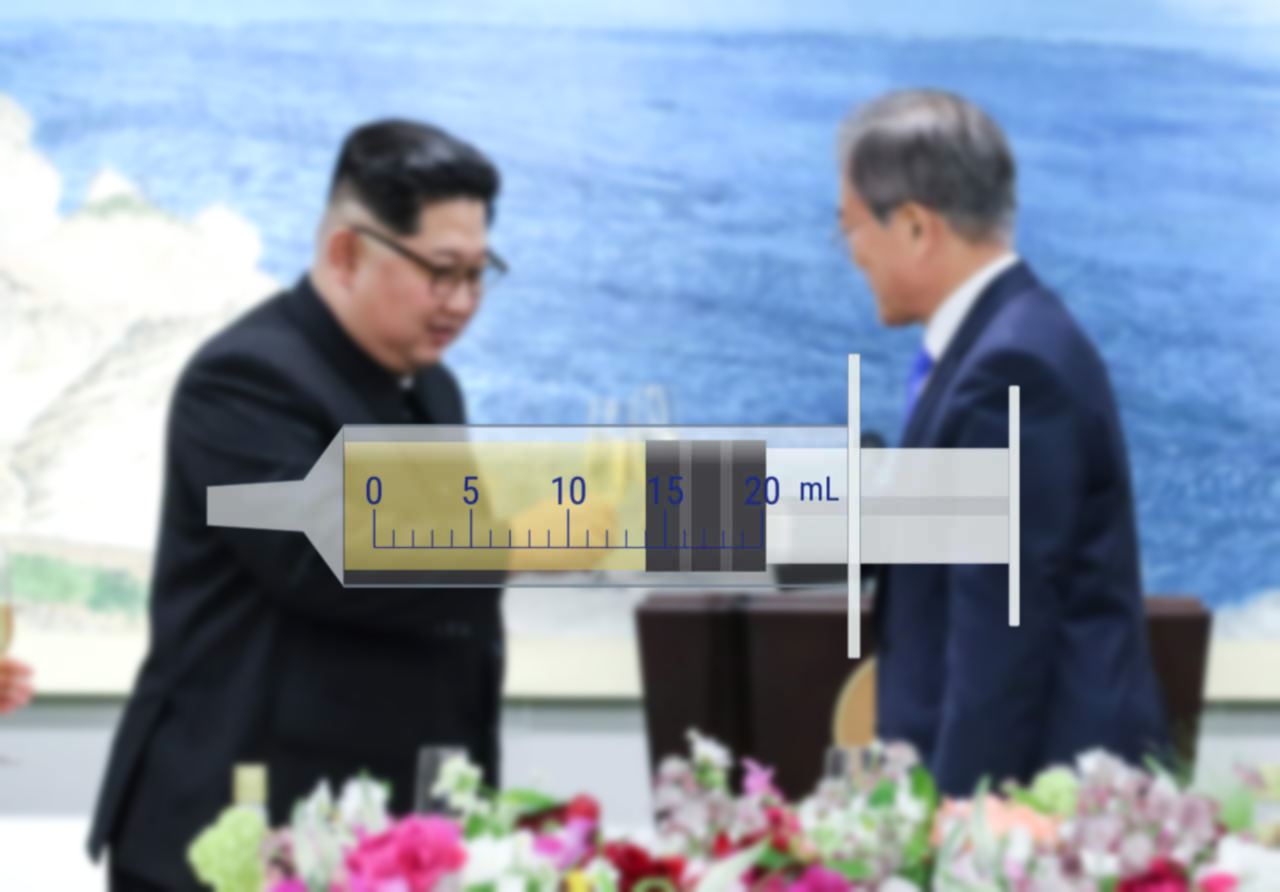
**14** mL
